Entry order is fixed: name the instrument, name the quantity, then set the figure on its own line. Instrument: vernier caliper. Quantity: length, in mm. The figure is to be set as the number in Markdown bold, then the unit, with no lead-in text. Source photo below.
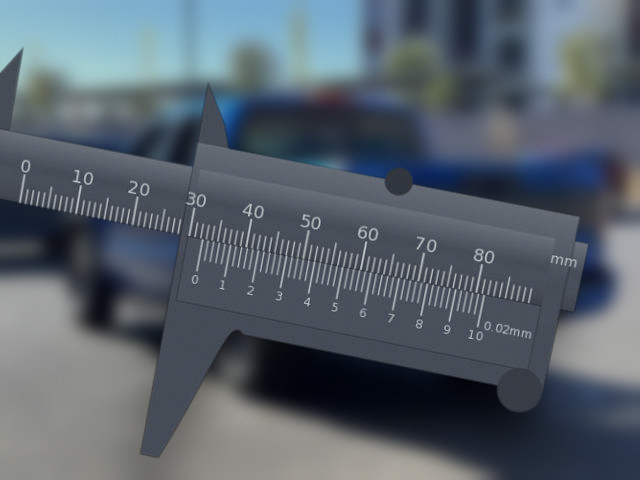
**32.4** mm
